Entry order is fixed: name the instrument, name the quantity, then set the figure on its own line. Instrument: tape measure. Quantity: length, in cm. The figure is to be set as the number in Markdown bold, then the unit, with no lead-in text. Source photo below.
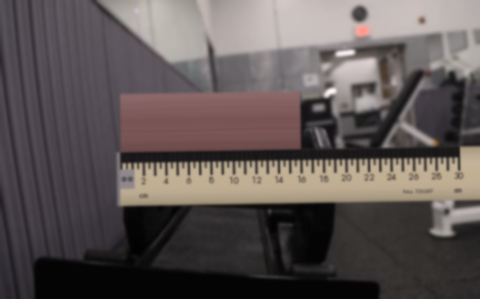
**16** cm
